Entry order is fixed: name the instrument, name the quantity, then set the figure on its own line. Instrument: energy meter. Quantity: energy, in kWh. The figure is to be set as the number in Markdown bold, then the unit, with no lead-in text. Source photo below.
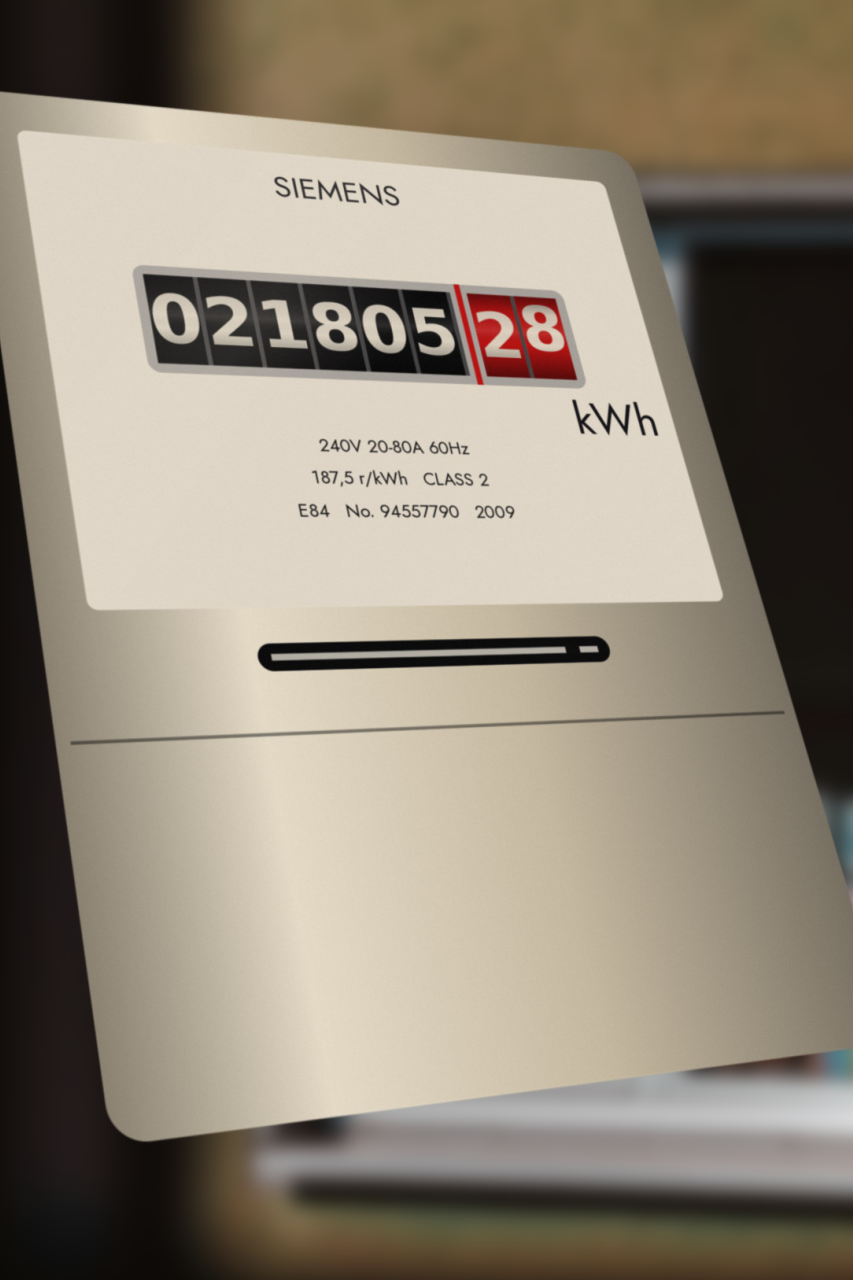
**21805.28** kWh
